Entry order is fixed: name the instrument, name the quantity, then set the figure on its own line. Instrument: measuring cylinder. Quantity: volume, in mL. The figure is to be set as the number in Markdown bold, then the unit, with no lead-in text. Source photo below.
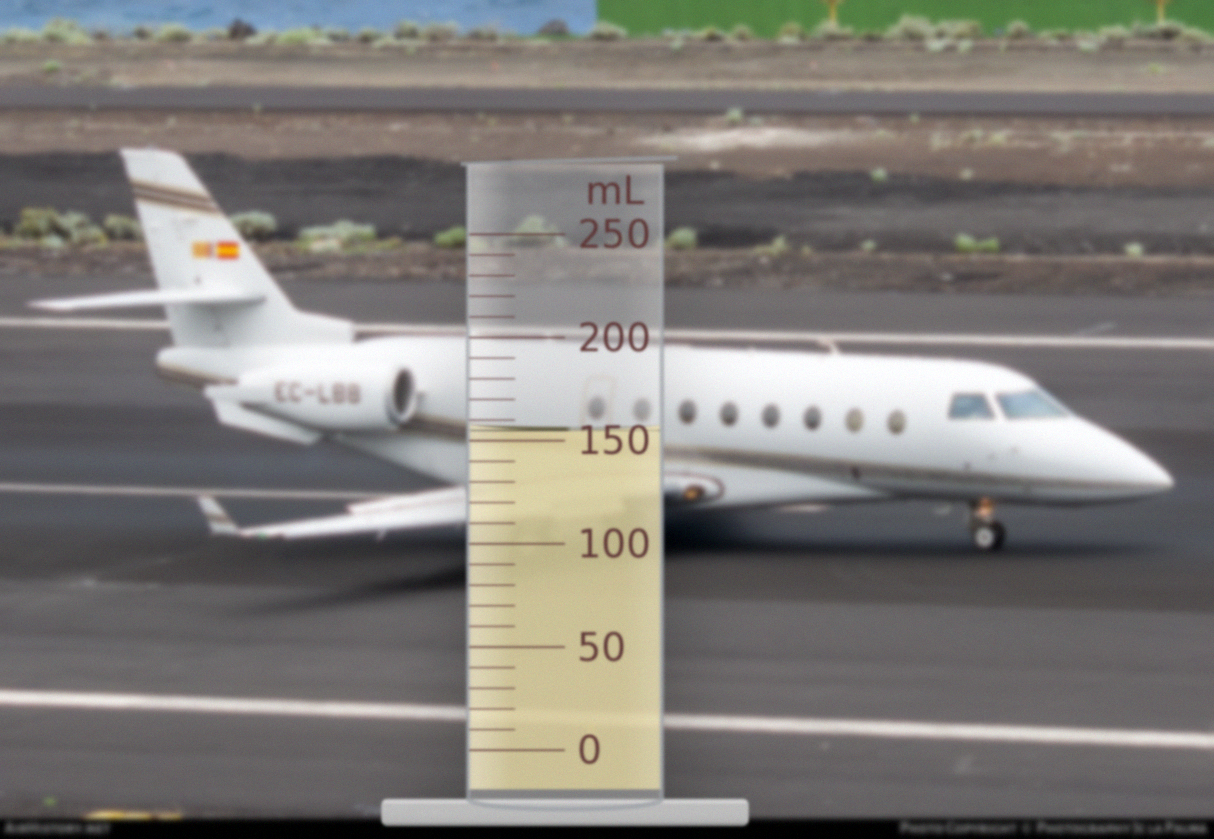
**155** mL
